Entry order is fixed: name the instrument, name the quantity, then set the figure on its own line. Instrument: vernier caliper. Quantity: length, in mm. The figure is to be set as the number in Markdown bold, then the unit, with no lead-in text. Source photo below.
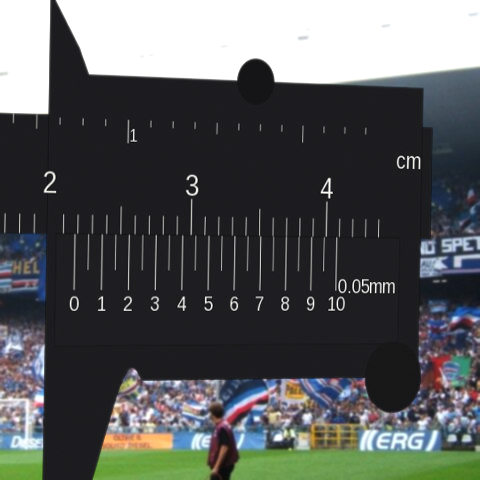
**21.8** mm
